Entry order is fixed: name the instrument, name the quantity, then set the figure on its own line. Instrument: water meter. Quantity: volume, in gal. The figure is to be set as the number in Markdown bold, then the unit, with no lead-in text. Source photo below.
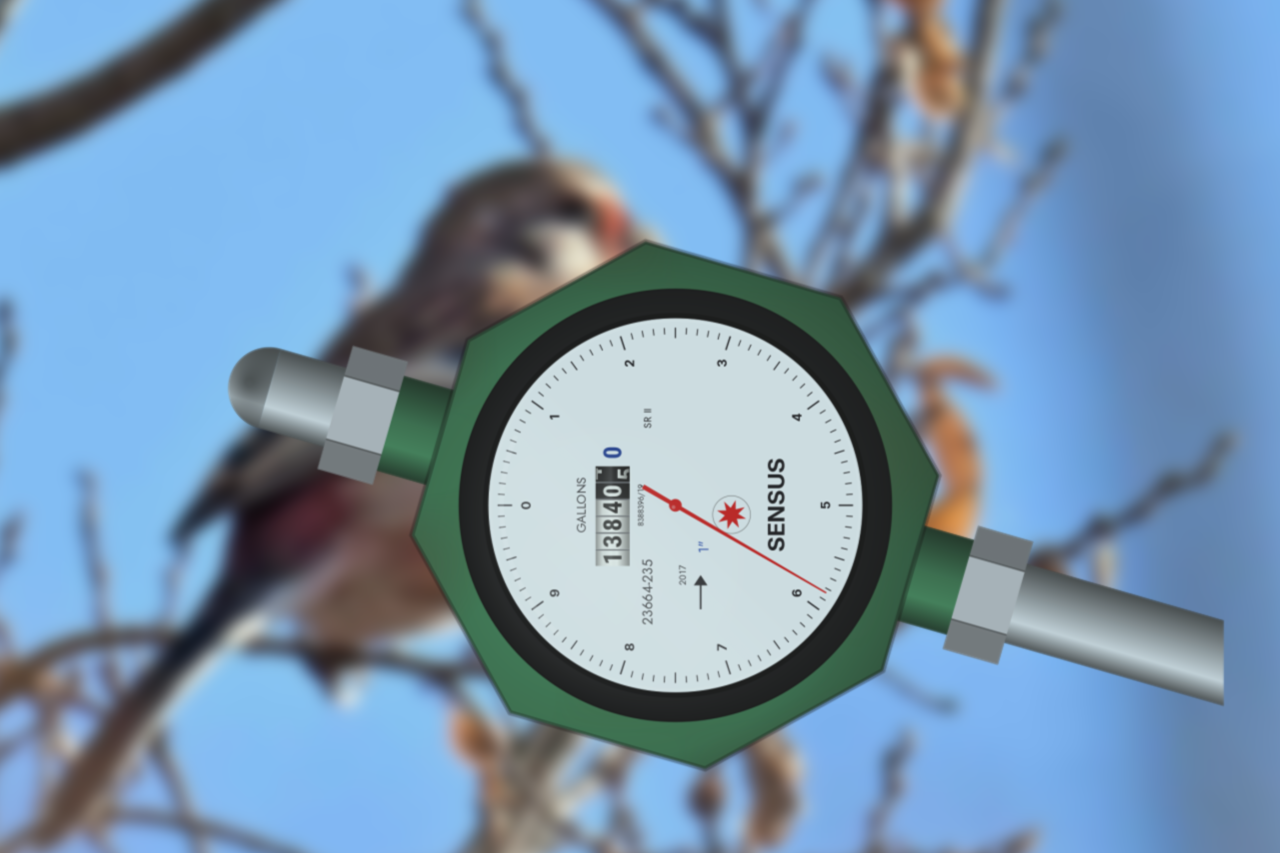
**1384045.8** gal
